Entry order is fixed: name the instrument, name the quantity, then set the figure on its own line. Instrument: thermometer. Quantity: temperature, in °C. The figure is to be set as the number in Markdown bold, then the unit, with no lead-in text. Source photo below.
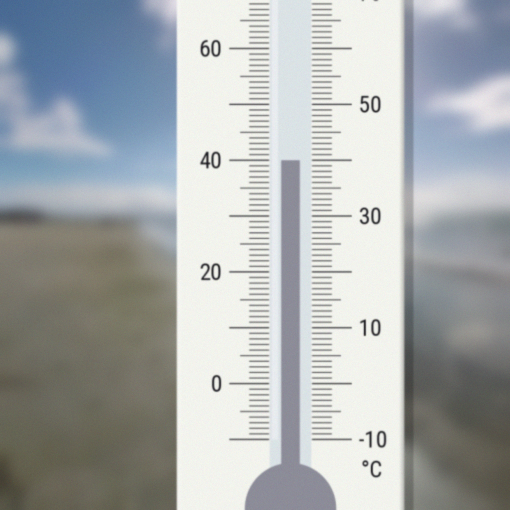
**40** °C
